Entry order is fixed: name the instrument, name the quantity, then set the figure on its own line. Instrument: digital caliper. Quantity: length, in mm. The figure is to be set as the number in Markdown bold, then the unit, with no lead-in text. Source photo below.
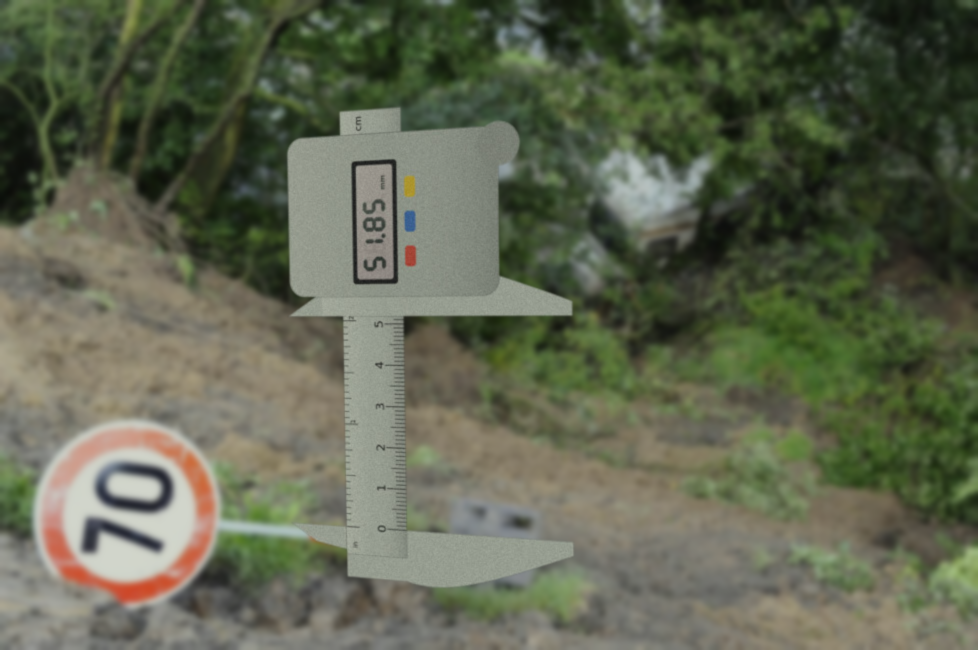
**51.85** mm
